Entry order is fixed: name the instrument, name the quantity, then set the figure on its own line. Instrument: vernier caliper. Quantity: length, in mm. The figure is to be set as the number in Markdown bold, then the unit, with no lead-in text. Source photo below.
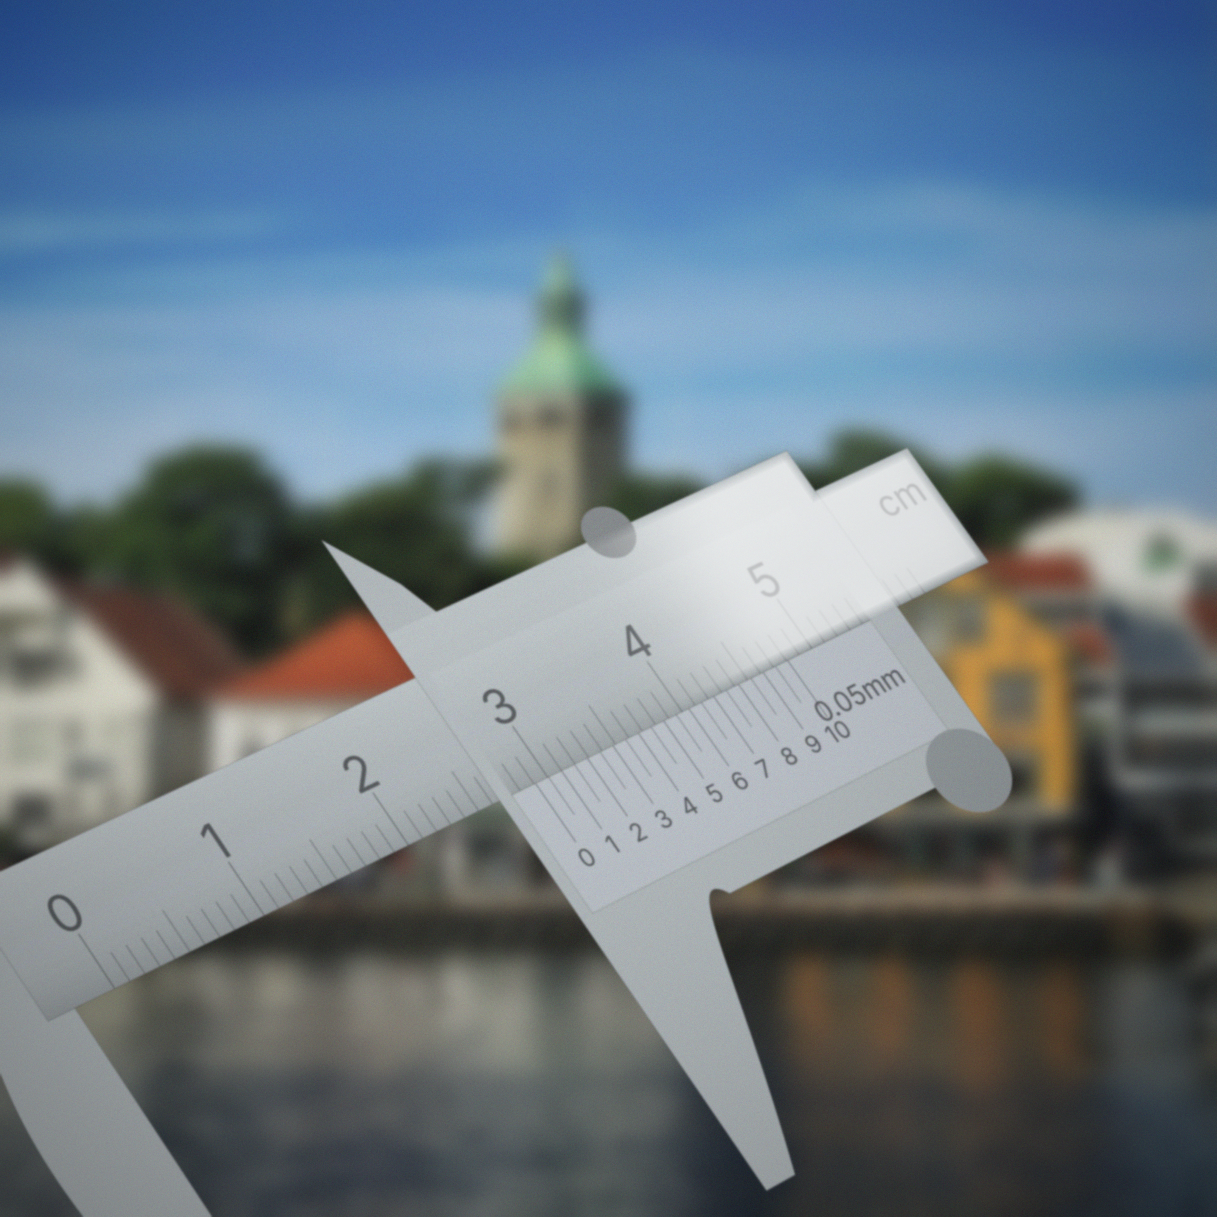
**29.1** mm
